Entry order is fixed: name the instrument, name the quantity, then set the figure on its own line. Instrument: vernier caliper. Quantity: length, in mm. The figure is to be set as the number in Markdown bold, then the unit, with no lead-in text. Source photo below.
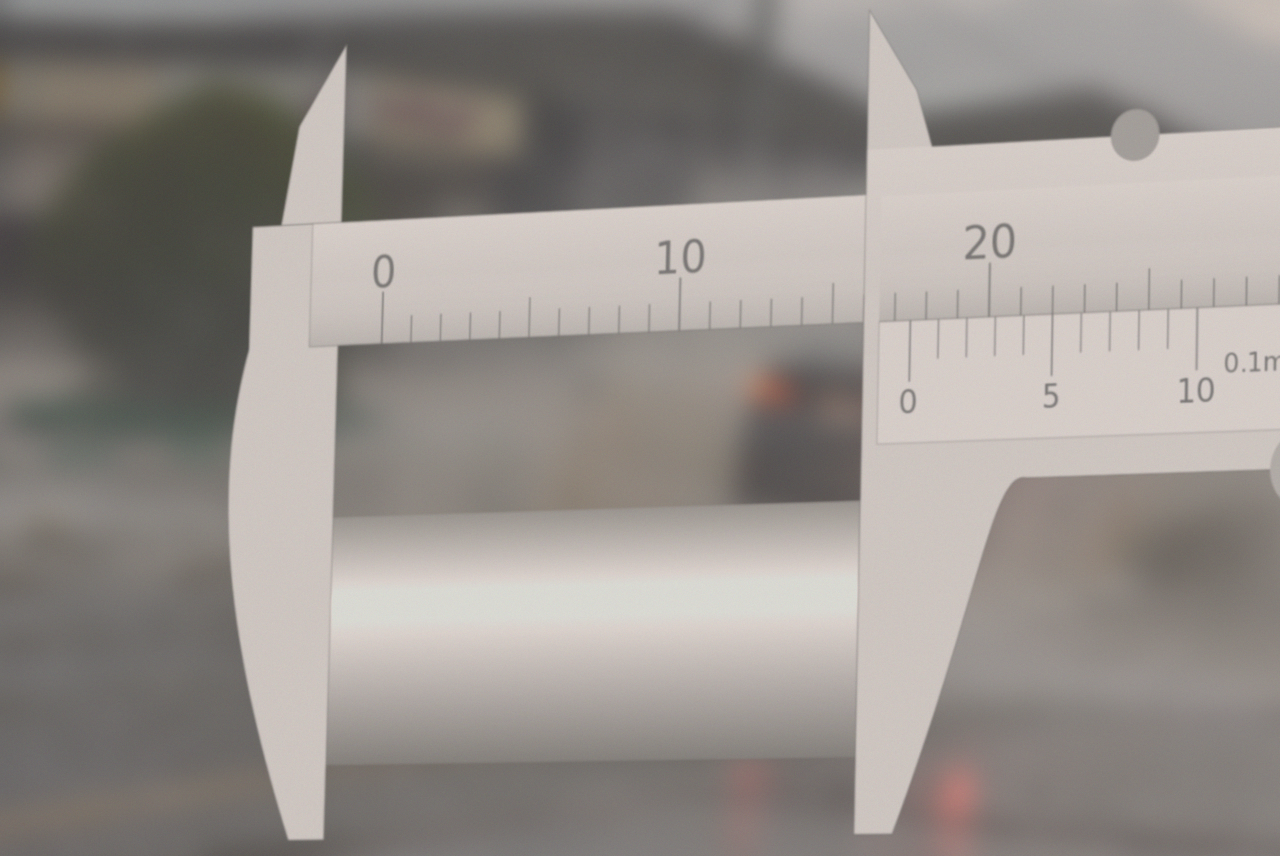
**17.5** mm
